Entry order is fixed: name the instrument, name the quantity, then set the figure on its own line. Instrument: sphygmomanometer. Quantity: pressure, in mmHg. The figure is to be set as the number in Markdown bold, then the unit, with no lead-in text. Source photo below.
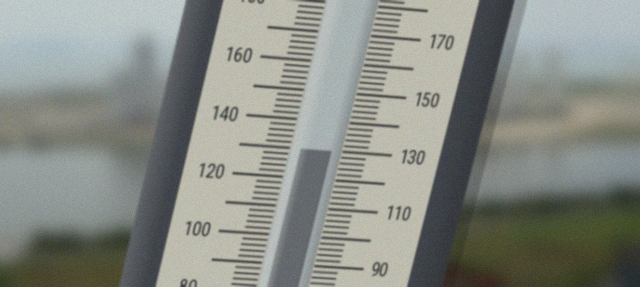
**130** mmHg
